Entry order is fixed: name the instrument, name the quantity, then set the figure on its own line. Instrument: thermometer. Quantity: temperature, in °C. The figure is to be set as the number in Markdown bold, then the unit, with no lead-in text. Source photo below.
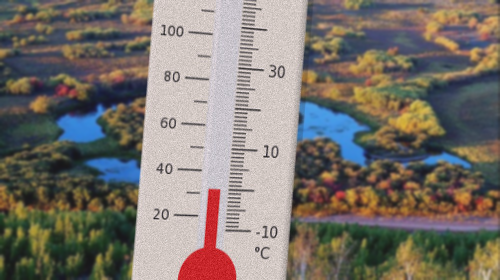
**0** °C
